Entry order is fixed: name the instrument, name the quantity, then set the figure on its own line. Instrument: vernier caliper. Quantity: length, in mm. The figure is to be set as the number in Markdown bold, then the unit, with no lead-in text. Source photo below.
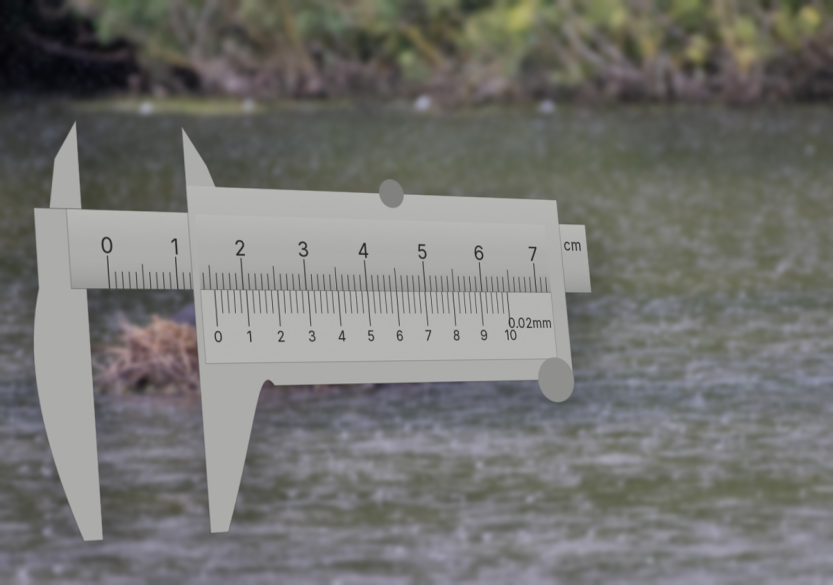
**15.6** mm
